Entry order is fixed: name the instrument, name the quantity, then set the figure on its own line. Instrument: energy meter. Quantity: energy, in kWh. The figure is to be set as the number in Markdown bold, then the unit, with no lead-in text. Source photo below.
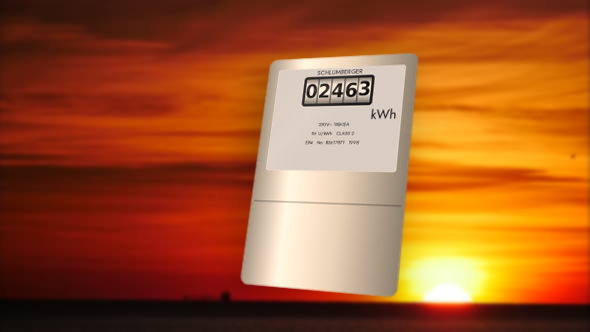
**2463** kWh
